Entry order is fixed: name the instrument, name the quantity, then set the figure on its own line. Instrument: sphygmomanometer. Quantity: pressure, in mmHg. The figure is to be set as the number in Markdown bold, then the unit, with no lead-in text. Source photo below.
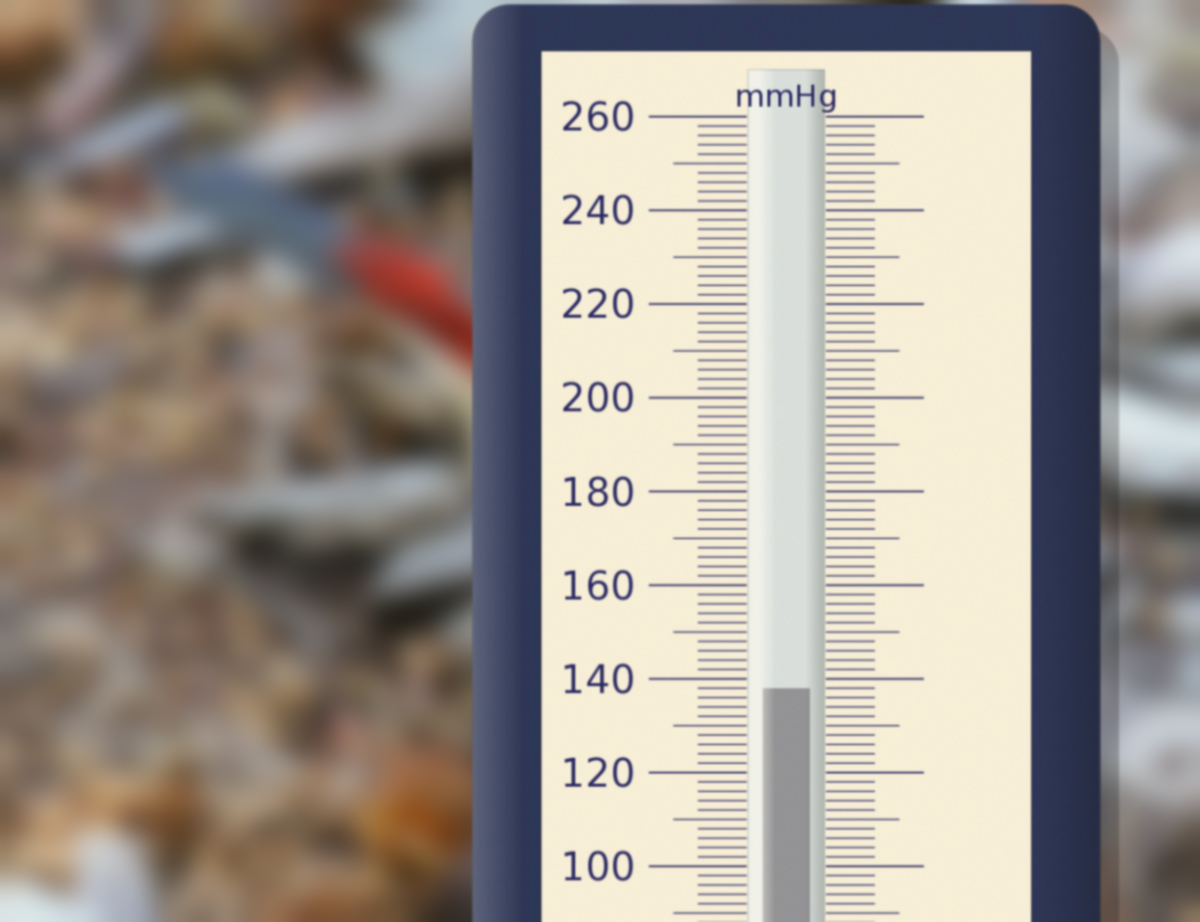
**138** mmHg
